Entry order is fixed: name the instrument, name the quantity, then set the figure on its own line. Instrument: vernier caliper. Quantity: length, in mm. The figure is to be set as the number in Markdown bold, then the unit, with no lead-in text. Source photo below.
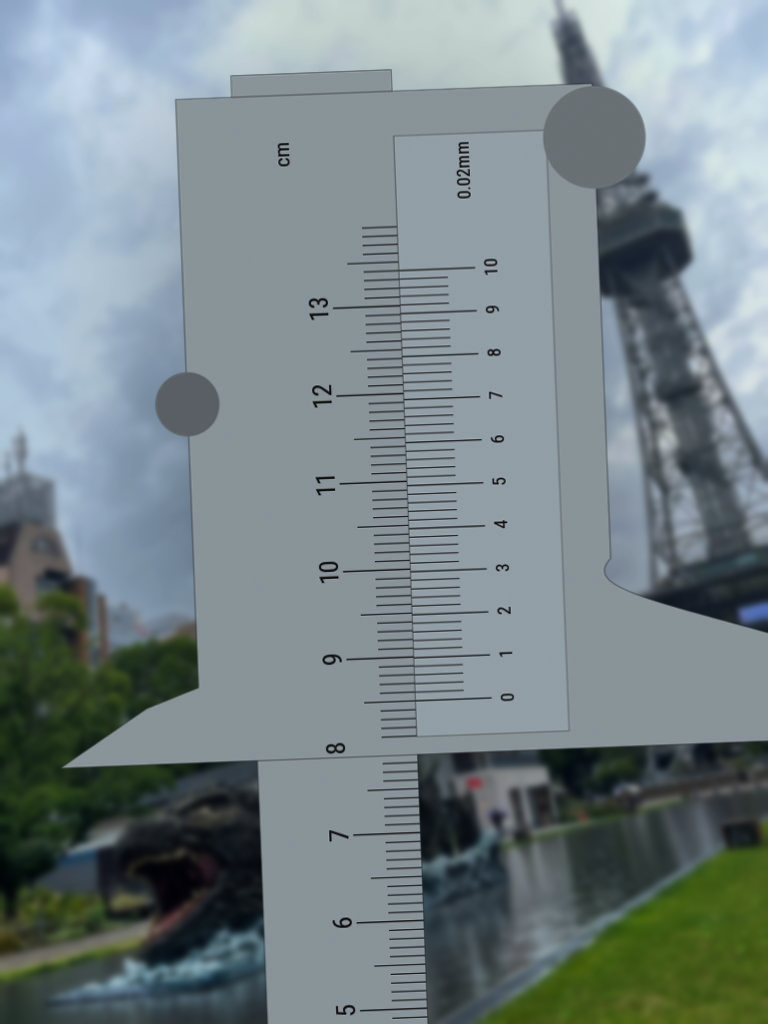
**85.0** mm
